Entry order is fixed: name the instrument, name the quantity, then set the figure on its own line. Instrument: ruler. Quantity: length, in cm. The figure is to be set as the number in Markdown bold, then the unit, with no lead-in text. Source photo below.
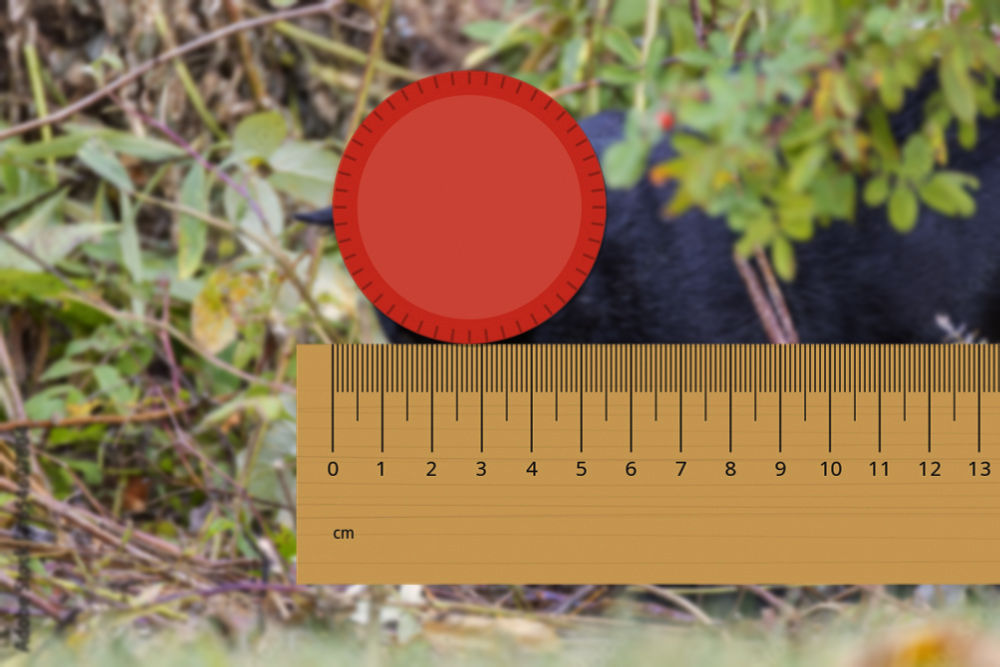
**5.5** cm
